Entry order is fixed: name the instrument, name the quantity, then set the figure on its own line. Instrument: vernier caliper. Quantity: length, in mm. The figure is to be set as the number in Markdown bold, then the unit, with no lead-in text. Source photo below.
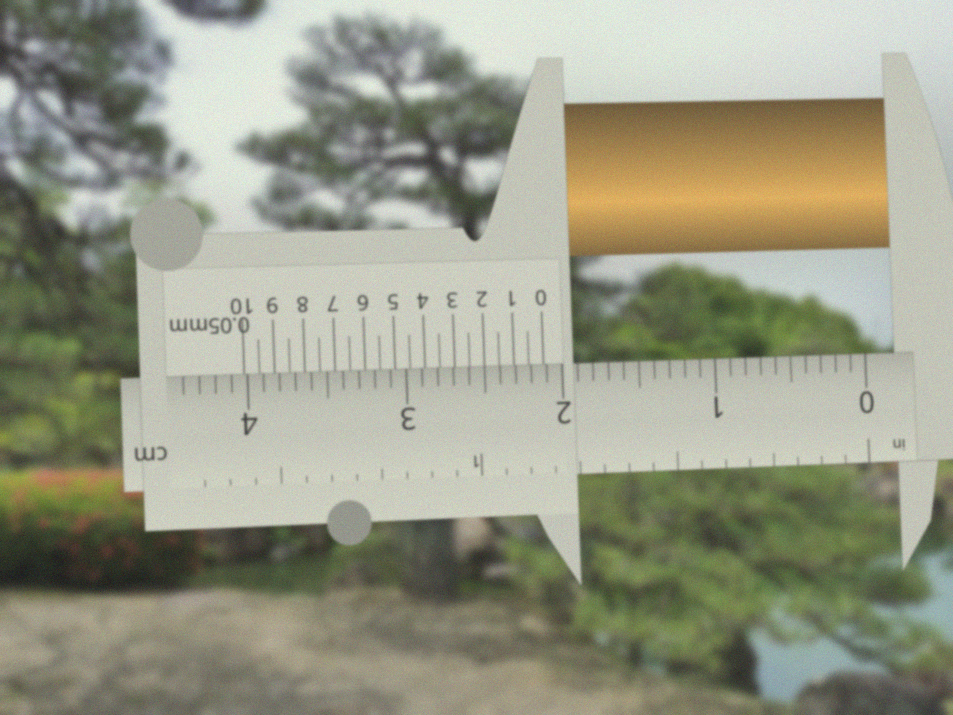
**21.2** mm
